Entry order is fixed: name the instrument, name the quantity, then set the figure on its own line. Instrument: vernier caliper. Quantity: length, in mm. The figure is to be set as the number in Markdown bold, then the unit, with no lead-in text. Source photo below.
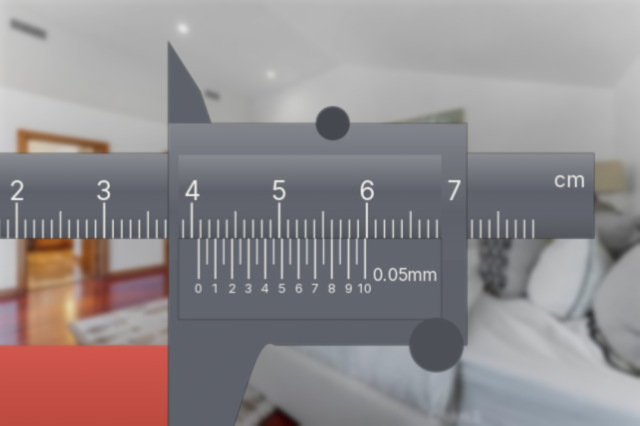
**40.8** mm
